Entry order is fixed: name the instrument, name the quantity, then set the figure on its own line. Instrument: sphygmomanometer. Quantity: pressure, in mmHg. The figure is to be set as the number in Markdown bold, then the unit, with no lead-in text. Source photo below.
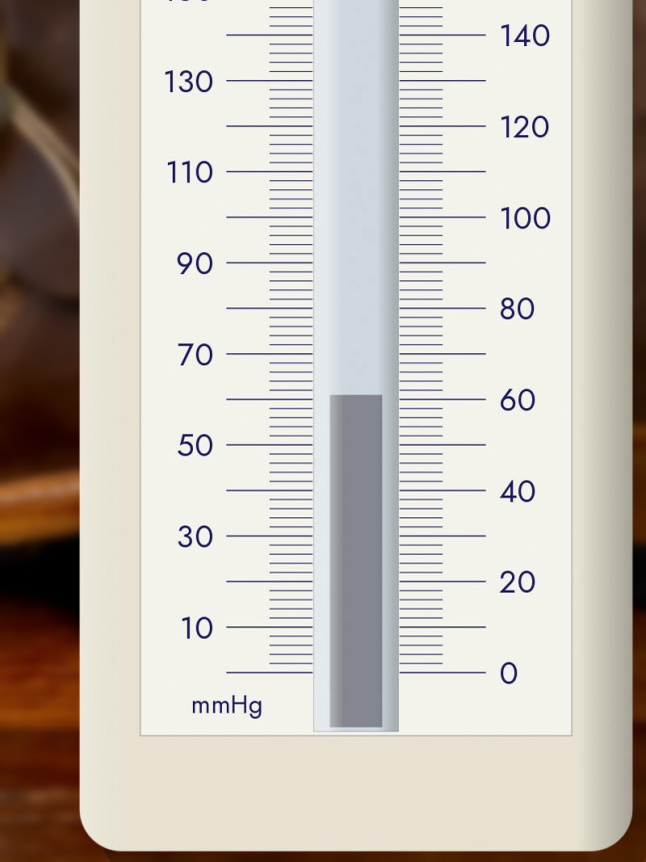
**61** mmHg
